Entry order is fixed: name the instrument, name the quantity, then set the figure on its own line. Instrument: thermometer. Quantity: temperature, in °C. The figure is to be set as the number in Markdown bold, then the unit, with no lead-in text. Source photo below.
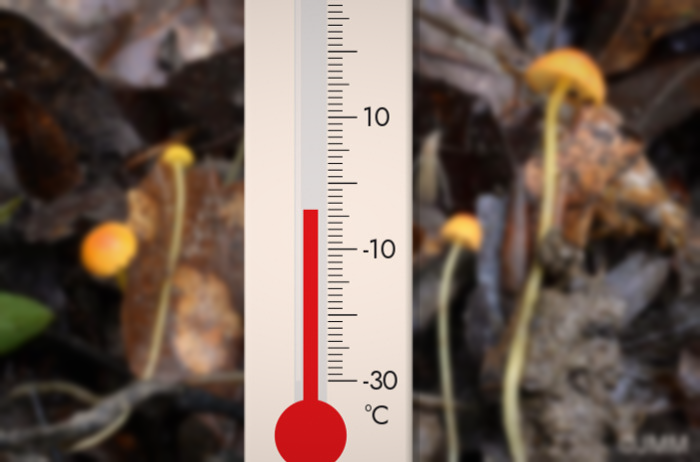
**-4** °C
